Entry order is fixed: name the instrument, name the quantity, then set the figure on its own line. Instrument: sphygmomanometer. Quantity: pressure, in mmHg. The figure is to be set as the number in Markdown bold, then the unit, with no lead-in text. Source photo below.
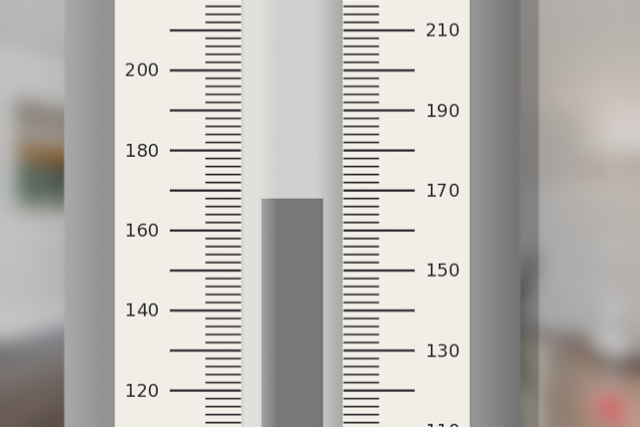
**168** mmHg
